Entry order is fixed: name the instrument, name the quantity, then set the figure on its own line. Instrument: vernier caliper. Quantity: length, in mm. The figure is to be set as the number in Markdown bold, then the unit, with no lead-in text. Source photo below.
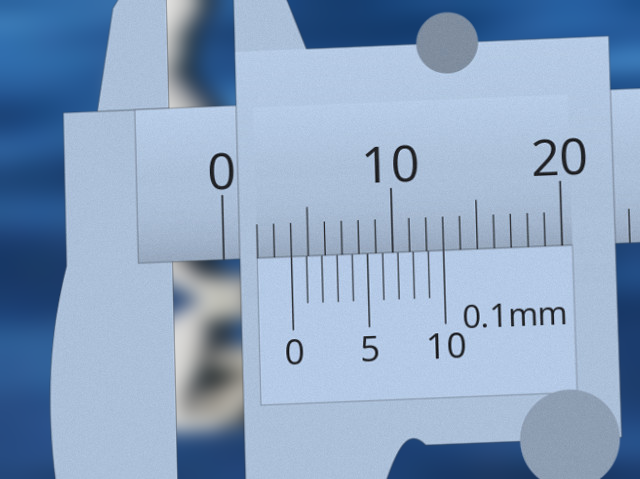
**4.0** mm
